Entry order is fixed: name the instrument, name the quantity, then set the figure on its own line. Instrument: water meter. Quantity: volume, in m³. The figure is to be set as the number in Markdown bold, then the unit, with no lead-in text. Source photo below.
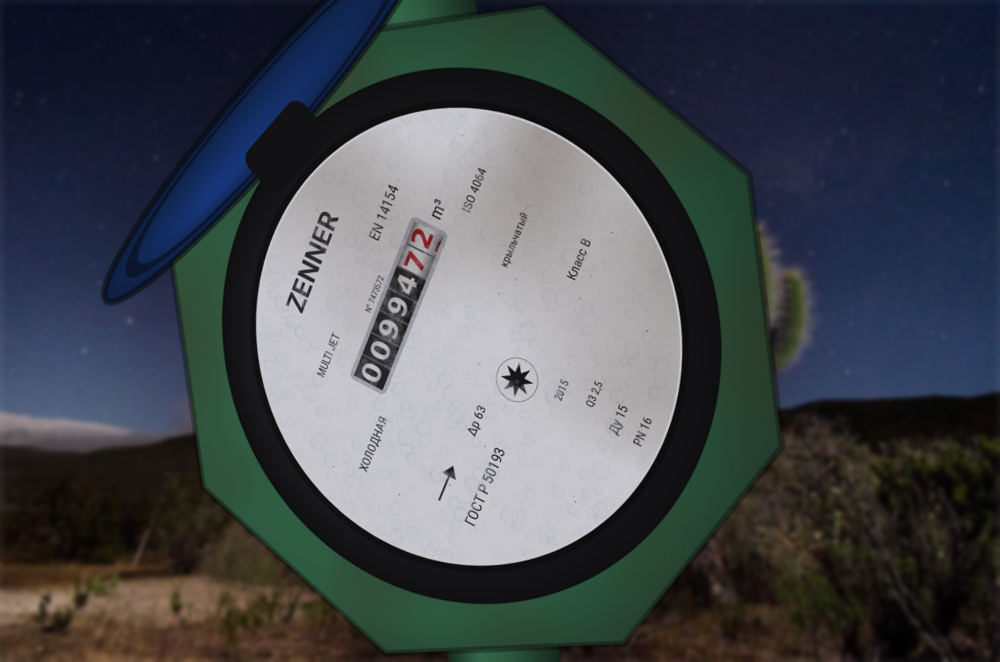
**994.72** m³
